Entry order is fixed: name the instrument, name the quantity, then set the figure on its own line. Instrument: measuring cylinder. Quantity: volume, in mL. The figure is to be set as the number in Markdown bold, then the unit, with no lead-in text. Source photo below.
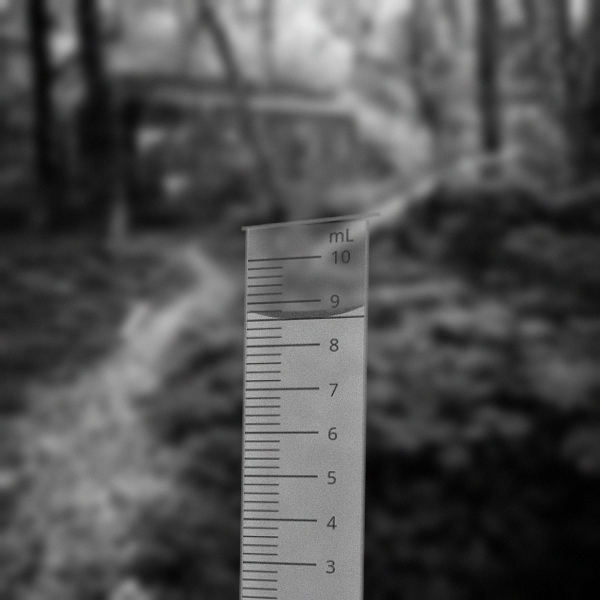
**8.6** mL
